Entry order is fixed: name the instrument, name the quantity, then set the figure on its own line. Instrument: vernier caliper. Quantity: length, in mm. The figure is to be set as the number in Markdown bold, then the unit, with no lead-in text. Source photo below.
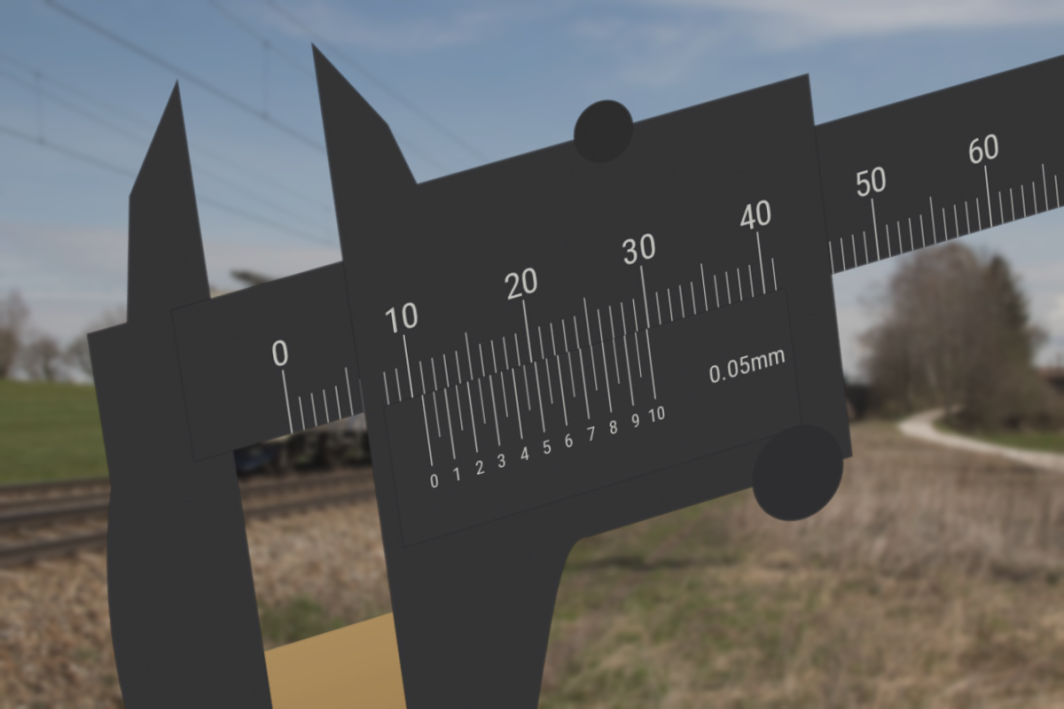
**10.8** mm
